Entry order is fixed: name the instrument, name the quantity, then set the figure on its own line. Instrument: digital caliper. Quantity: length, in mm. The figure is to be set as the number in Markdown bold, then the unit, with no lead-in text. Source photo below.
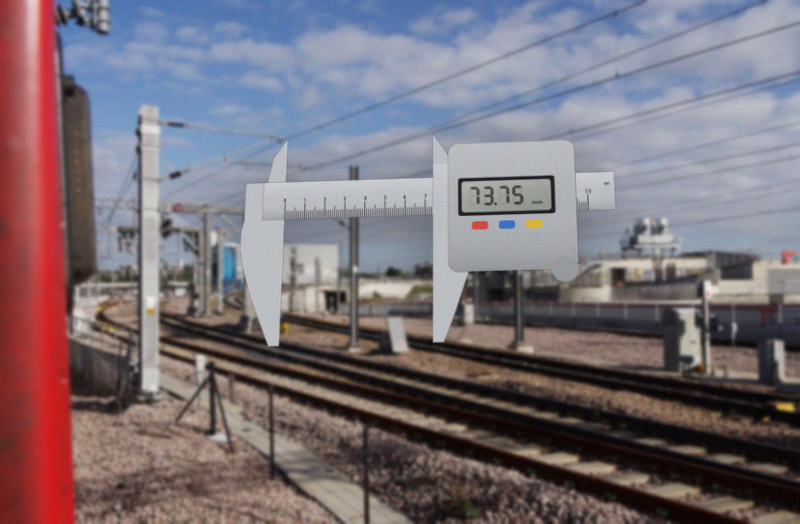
**73.75** mm
